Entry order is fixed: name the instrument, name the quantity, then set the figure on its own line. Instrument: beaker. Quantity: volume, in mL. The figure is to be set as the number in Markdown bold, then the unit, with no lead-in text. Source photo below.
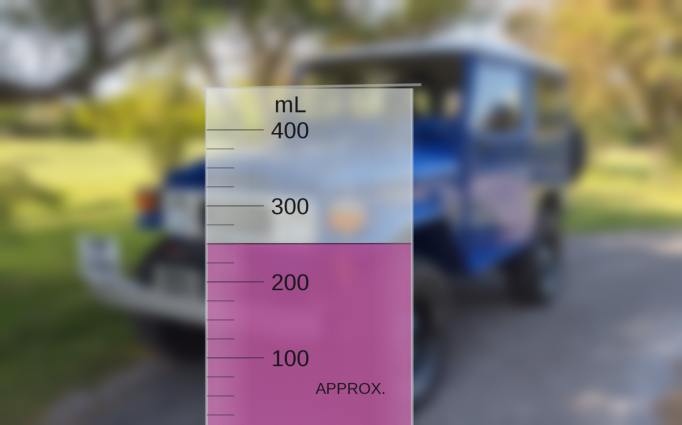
**250** mL
